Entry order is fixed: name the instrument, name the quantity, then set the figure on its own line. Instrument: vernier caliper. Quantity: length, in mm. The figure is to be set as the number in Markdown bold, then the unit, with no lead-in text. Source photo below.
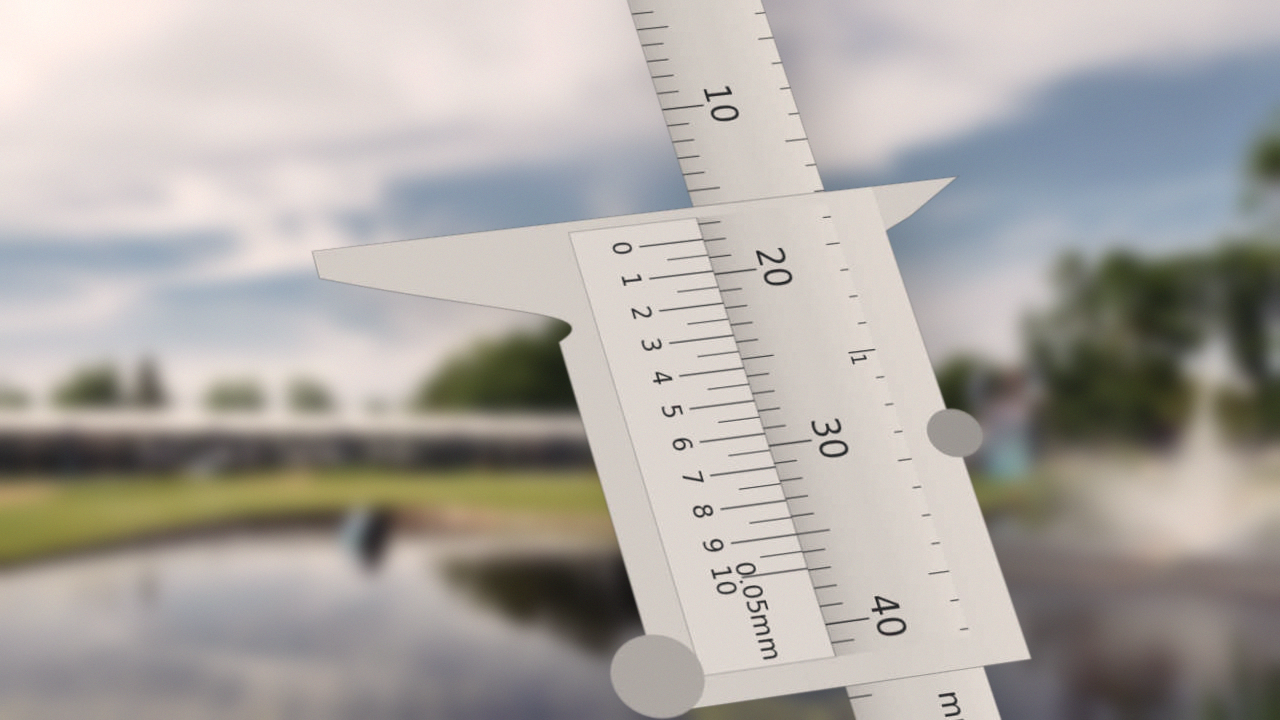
**17.9** mm
